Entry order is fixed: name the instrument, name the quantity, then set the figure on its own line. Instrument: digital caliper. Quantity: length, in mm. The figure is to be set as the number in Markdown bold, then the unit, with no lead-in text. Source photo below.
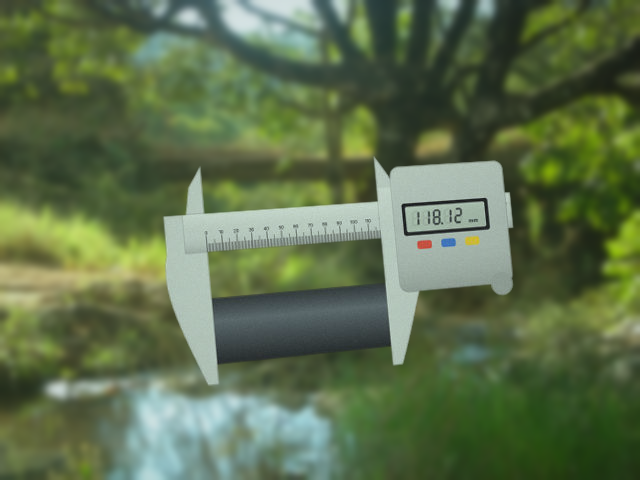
**118.12** mm
